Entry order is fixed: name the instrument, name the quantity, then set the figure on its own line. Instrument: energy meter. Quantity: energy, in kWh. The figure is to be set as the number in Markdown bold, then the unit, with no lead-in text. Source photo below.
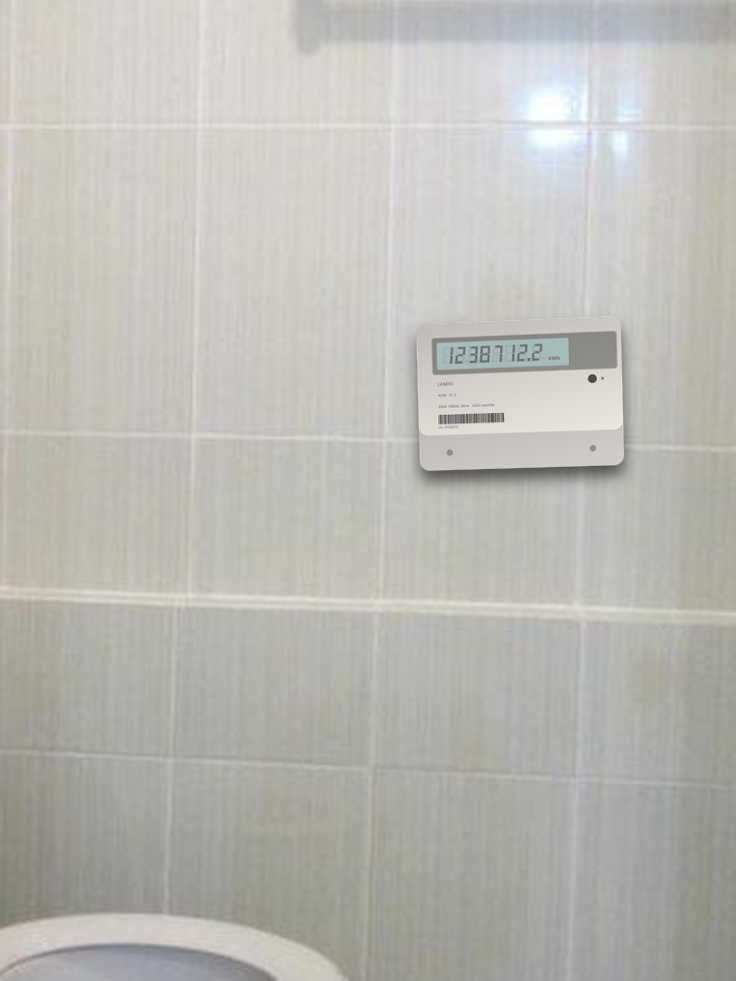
**1238712.2** kWh
